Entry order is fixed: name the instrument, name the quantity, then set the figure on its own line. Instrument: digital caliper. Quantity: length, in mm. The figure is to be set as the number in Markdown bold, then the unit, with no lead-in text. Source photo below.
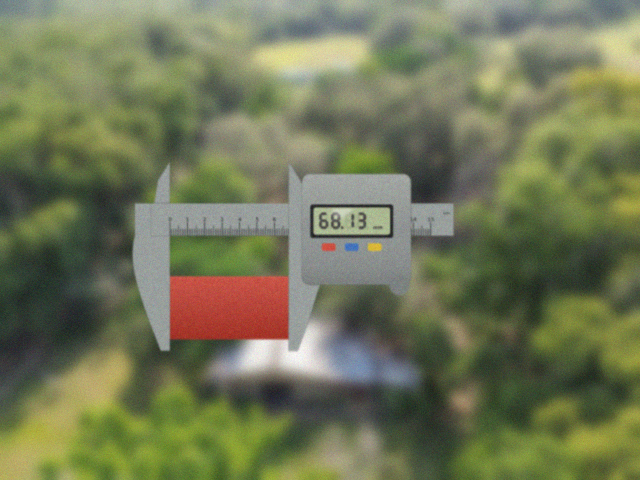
**68.13** mm
